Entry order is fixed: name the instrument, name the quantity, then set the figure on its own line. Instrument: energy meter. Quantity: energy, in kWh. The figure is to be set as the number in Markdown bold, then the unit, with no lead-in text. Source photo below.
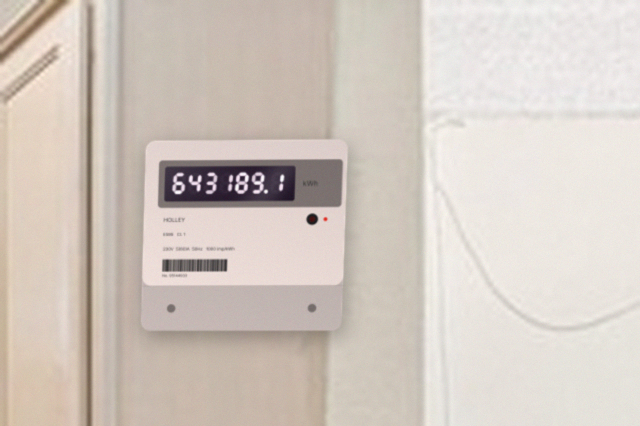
**643189.1** kWh
